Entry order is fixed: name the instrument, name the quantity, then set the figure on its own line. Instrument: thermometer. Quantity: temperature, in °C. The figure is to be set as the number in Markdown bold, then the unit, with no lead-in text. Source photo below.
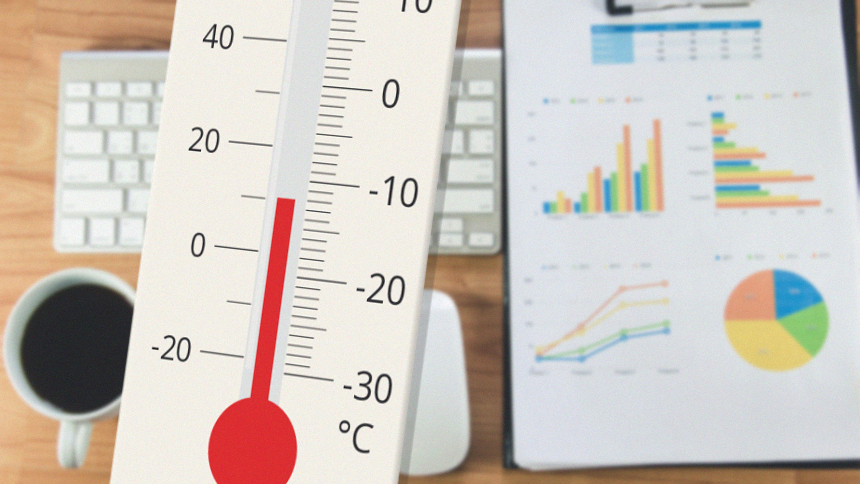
**-12** °C
